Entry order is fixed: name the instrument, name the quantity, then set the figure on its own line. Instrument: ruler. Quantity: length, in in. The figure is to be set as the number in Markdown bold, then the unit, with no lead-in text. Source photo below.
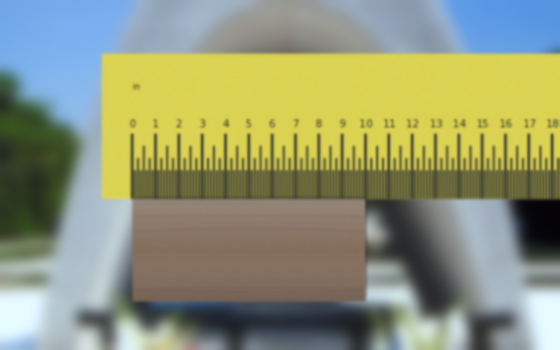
**10** in
